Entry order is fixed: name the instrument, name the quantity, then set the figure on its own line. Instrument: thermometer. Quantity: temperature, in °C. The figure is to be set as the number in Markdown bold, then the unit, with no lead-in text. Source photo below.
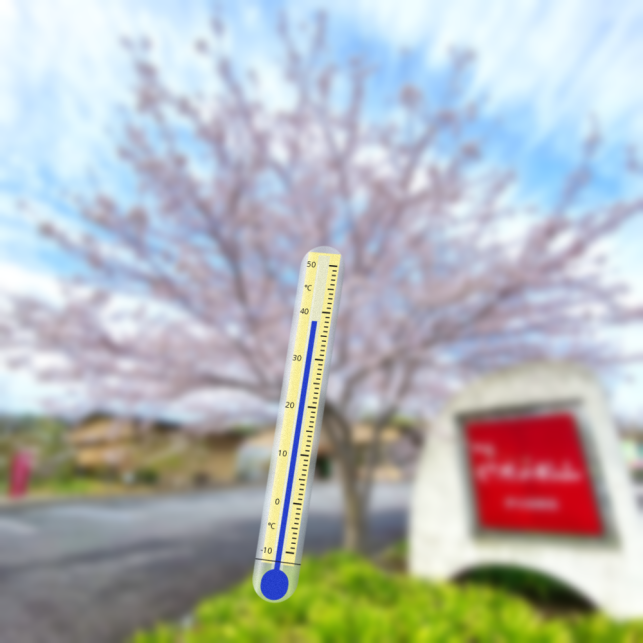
**38** °C
